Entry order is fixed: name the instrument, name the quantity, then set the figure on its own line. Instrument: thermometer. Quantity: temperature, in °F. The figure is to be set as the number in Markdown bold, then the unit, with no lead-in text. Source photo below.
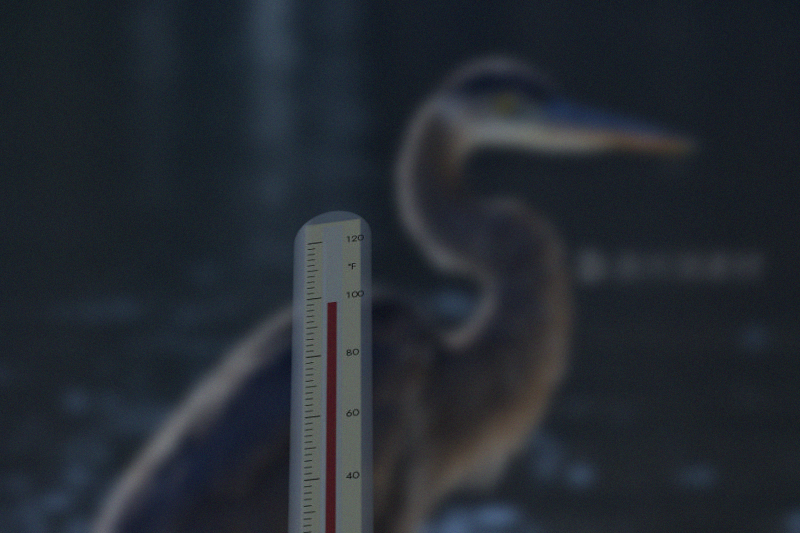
**98** °F
